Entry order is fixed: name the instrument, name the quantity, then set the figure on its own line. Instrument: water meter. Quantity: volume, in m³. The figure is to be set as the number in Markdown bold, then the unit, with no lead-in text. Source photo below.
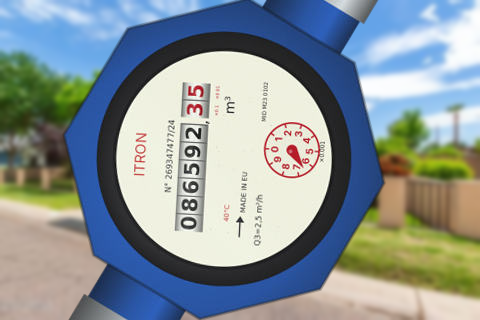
**86592.356** m³
